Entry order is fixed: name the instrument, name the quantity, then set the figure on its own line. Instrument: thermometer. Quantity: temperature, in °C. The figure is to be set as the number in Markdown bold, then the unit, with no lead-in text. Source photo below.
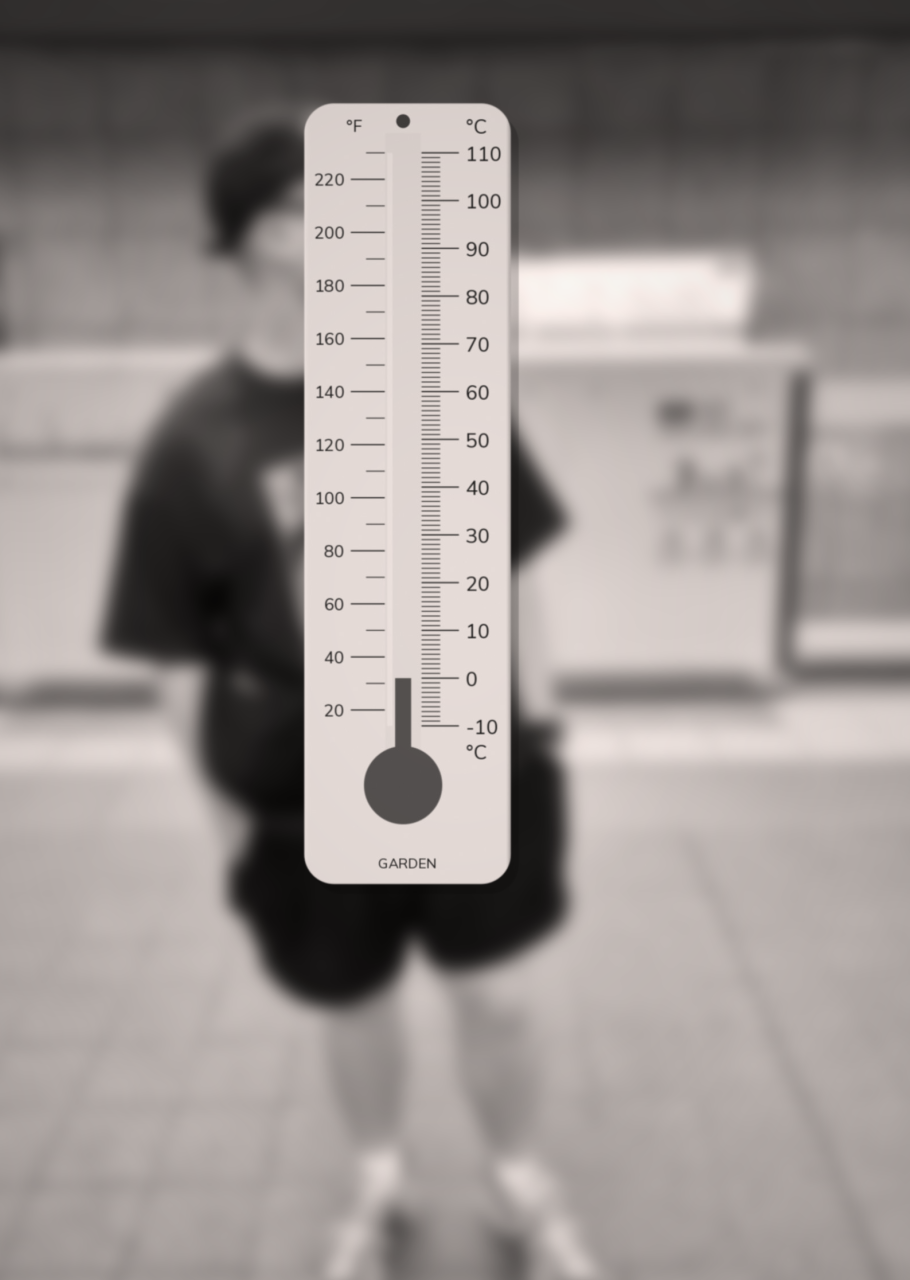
**0** °C
